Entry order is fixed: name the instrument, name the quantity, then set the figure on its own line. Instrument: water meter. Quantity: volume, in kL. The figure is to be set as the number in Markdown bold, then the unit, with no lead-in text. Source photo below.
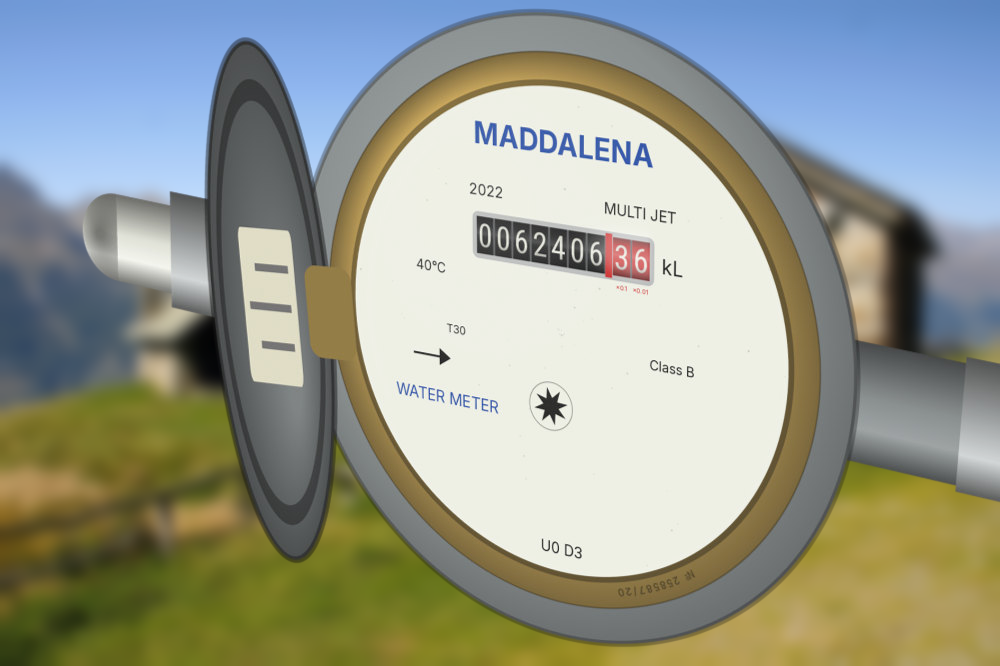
**62406.36** kL
